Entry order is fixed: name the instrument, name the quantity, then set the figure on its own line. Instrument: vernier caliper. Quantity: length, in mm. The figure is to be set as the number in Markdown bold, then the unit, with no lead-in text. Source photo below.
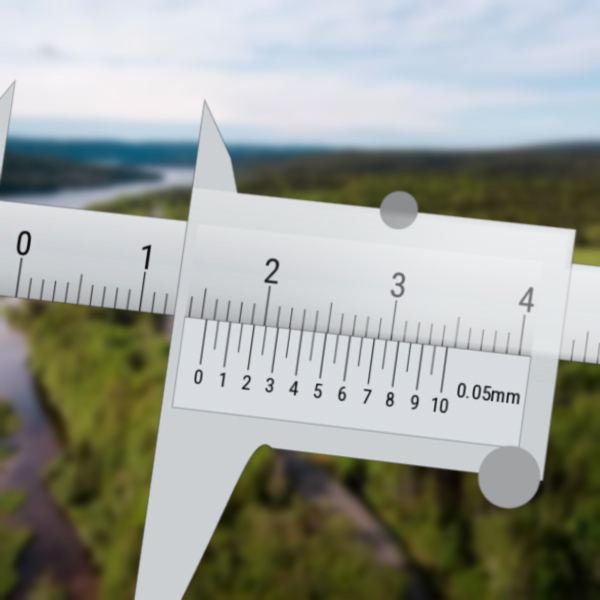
**15.4** mm
